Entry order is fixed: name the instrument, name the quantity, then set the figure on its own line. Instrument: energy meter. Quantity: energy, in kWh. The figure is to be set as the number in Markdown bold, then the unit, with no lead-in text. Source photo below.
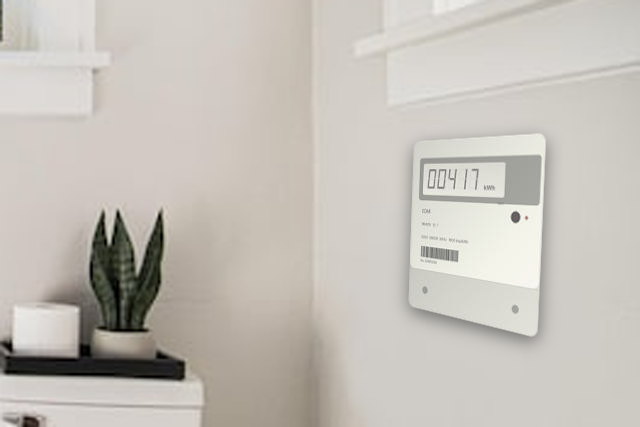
**417** kWh
